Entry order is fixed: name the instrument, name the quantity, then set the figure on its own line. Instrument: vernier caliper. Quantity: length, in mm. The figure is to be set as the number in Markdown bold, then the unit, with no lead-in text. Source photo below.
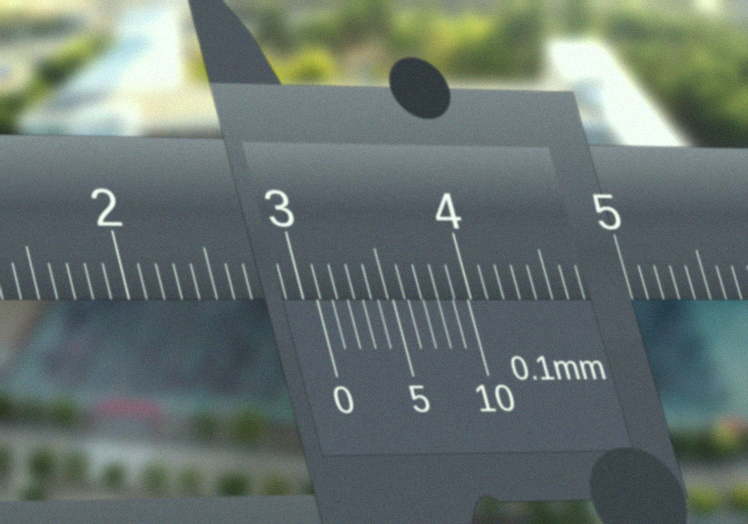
**30.8** mm
